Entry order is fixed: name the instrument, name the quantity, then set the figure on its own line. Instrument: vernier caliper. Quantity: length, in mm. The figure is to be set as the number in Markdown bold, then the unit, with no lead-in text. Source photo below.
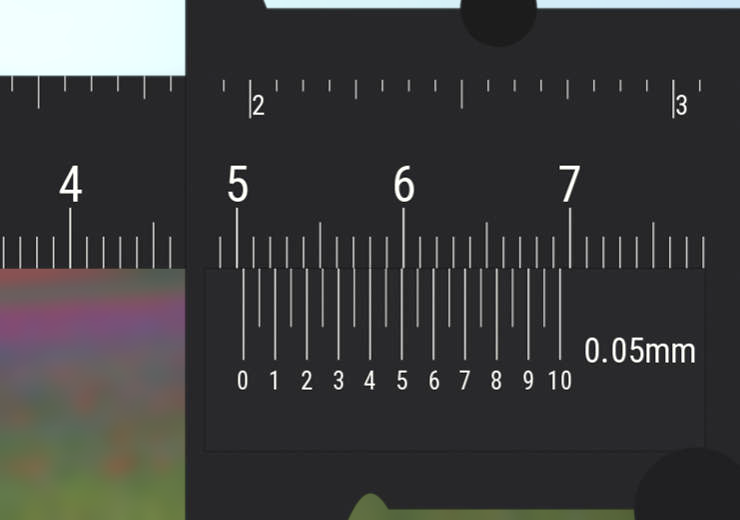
**50.4** mm
